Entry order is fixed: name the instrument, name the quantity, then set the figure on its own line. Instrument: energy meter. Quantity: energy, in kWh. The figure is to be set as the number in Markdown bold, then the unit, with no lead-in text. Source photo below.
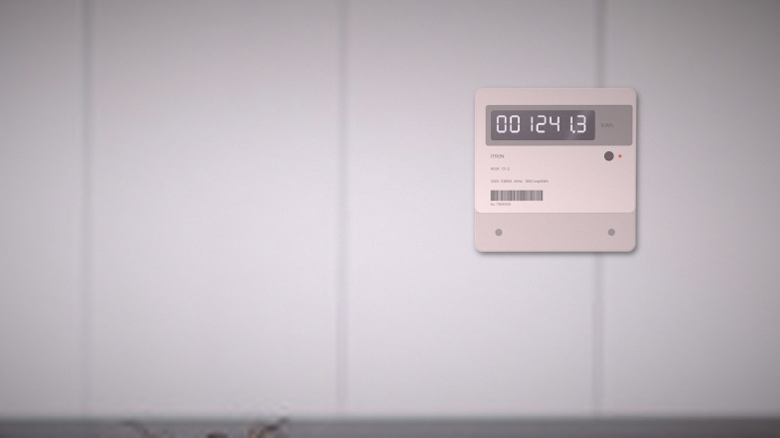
**1241.3** kWh
